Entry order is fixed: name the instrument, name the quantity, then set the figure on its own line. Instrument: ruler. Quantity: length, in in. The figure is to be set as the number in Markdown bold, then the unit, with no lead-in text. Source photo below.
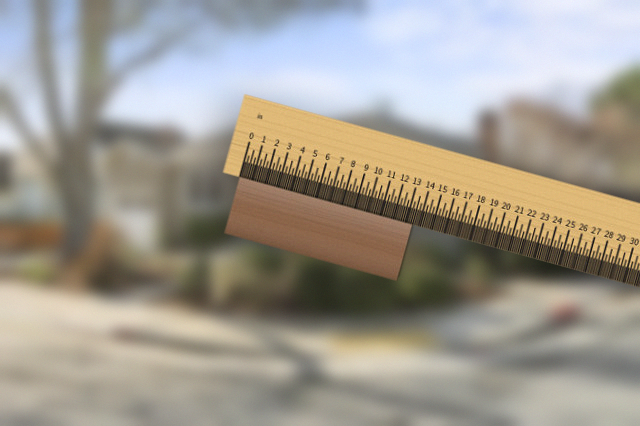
**13.5** in
